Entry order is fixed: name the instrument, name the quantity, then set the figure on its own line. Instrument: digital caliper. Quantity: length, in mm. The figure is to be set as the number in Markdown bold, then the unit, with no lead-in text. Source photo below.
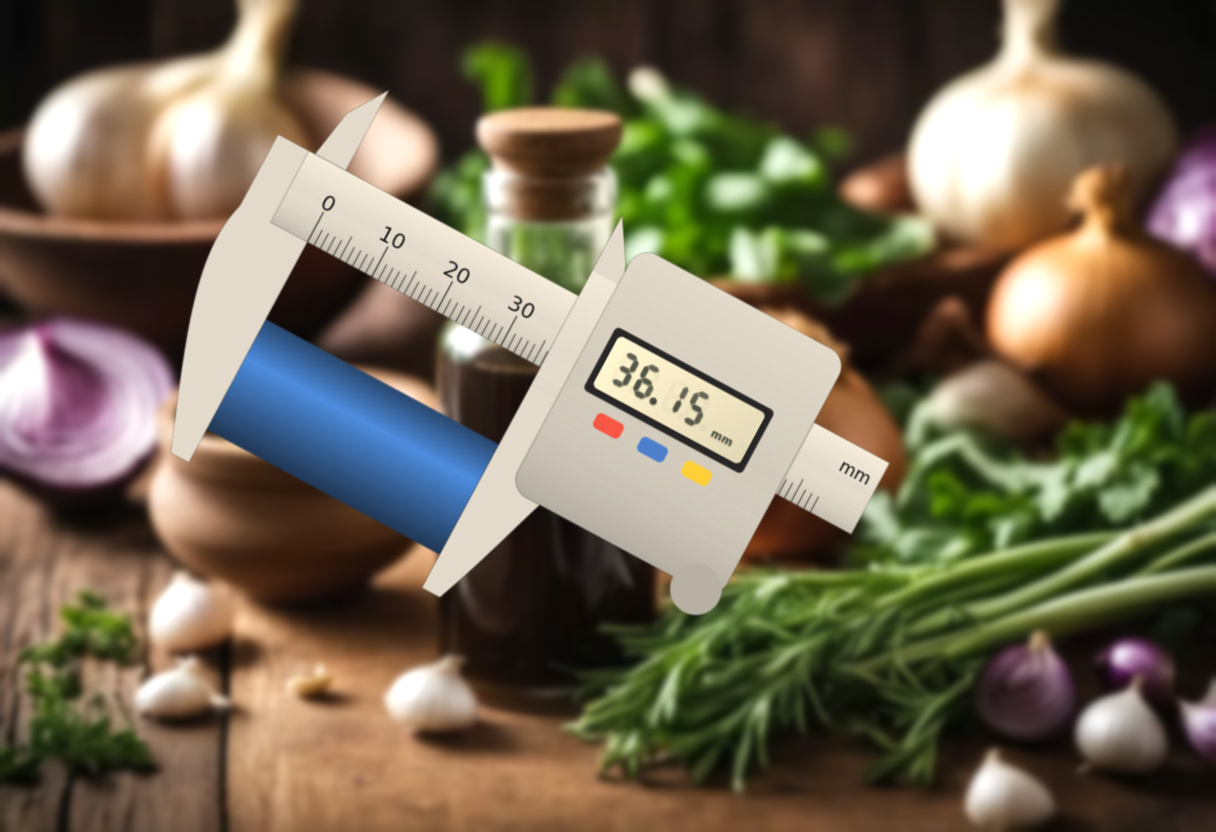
**36.15** mm
